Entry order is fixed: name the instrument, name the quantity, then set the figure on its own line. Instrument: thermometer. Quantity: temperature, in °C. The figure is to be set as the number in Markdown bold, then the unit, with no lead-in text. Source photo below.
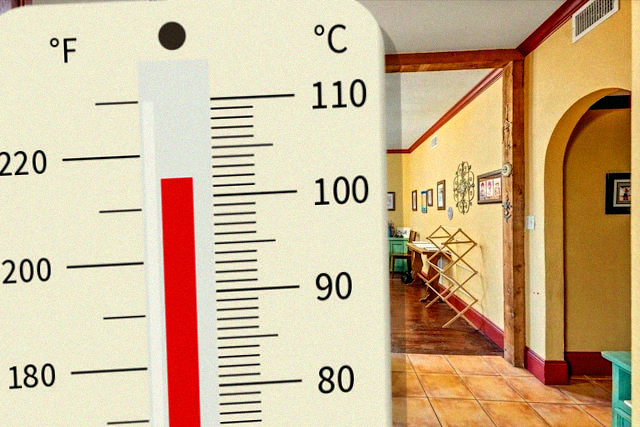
**102** °C
